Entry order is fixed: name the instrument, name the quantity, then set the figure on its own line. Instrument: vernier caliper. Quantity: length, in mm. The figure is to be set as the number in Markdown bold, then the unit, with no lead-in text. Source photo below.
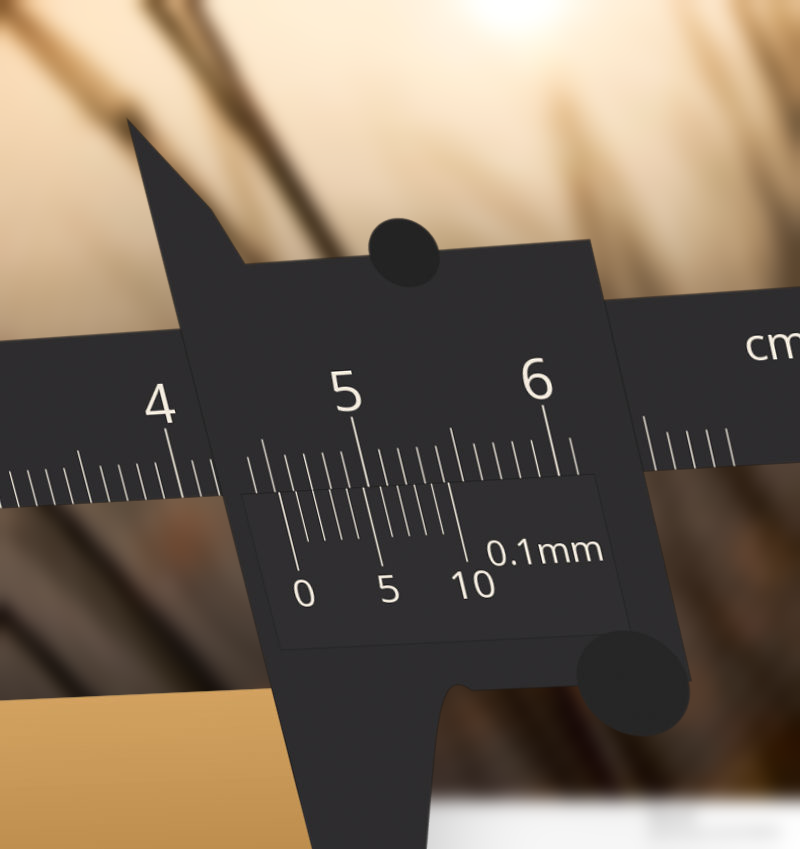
**45.2** mm
